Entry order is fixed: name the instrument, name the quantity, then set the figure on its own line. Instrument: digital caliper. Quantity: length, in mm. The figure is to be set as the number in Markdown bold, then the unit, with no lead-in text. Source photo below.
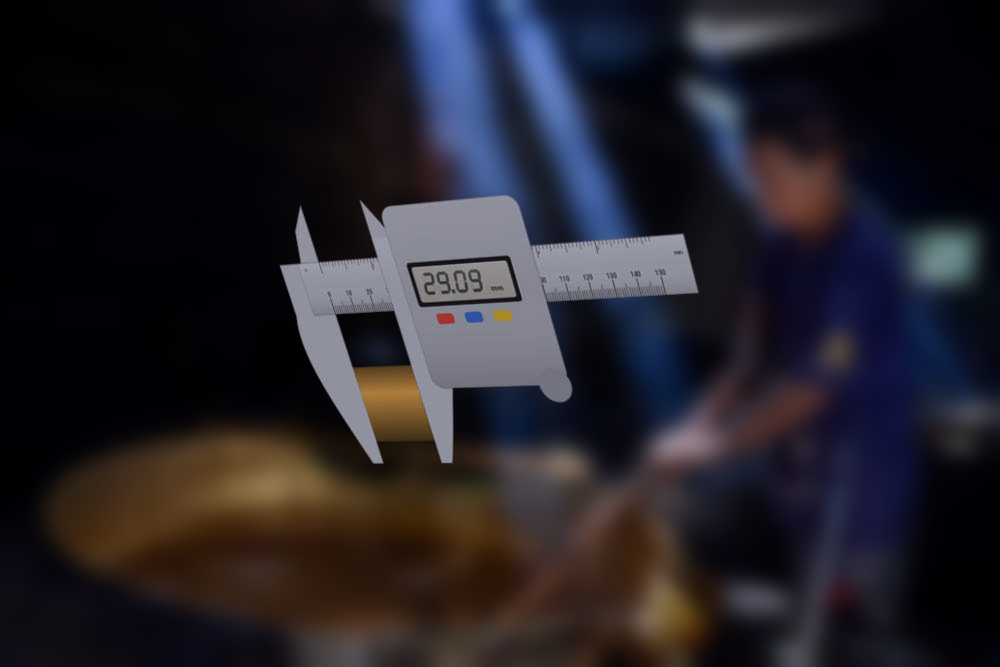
**29.09** mm
